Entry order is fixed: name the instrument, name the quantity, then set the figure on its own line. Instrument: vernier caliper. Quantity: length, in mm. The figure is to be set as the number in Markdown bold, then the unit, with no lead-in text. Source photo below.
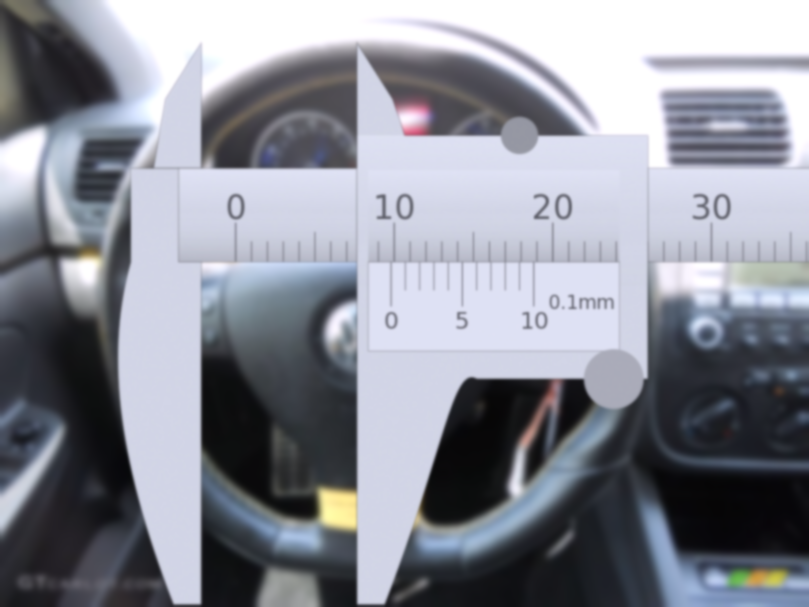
**9.8** mm
